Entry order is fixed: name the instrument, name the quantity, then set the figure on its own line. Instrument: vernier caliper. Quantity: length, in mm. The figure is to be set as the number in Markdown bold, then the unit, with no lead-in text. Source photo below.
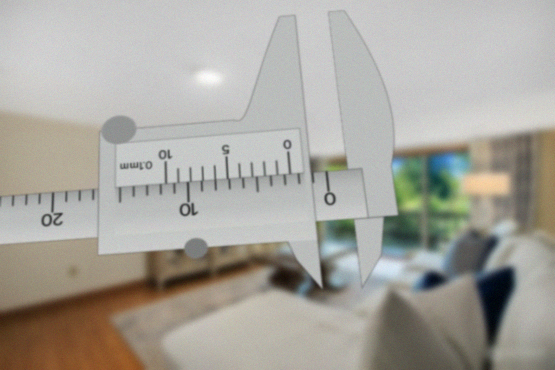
**2.6** mm
